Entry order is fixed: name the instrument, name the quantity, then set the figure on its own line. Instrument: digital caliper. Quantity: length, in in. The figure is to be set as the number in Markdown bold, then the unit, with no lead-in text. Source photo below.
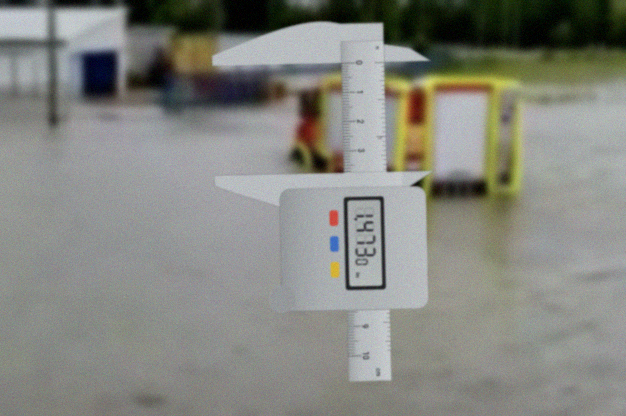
**1.4730** in
